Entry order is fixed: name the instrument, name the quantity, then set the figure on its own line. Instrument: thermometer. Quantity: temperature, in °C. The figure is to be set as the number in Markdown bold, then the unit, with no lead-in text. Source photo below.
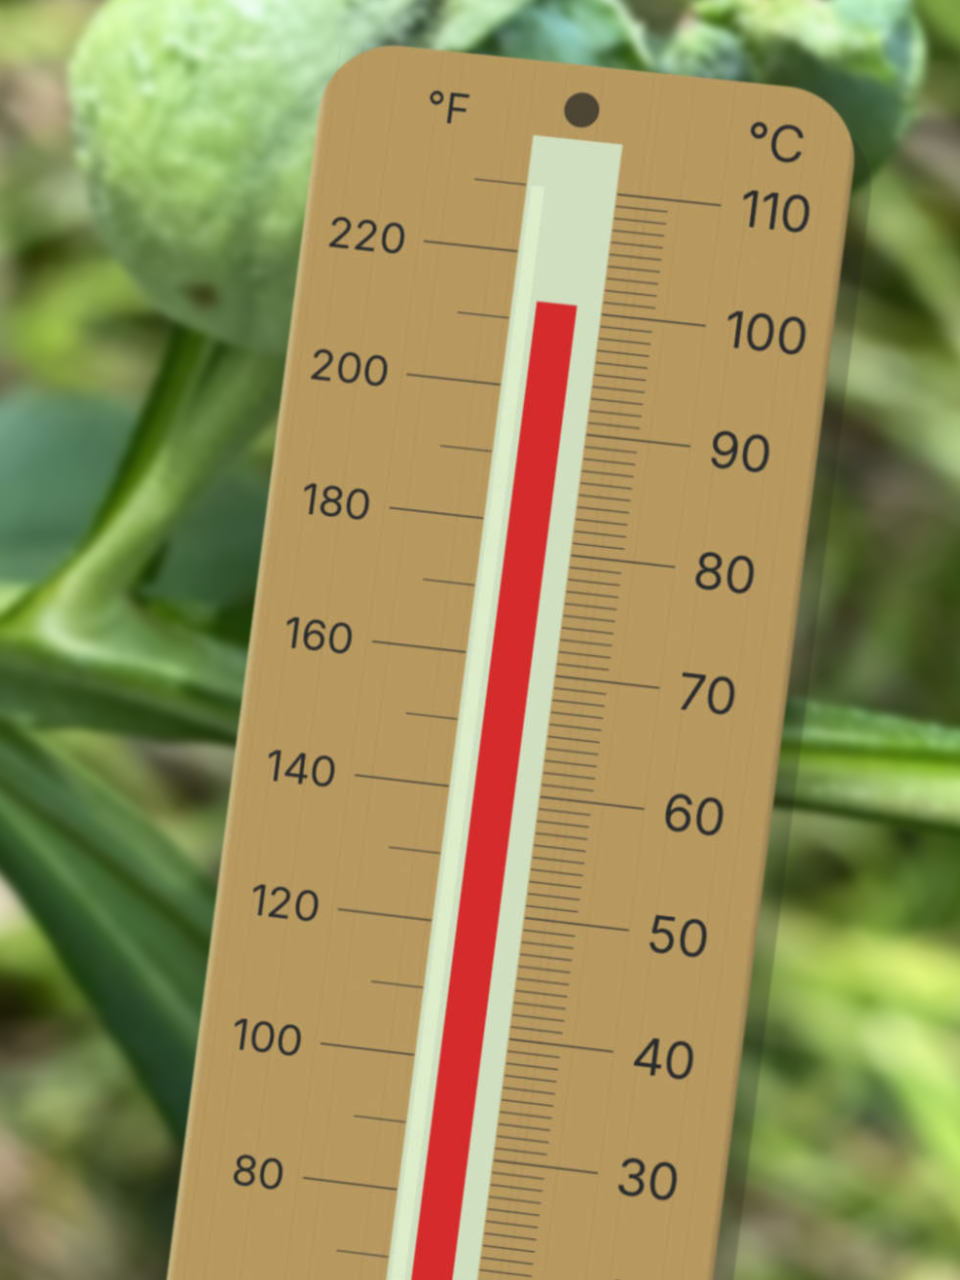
**100.5** °C
